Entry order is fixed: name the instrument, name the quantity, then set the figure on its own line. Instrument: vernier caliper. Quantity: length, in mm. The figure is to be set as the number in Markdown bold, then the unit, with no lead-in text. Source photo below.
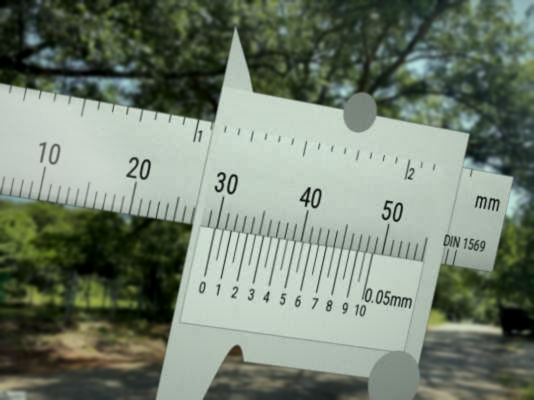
**29.8** mm
